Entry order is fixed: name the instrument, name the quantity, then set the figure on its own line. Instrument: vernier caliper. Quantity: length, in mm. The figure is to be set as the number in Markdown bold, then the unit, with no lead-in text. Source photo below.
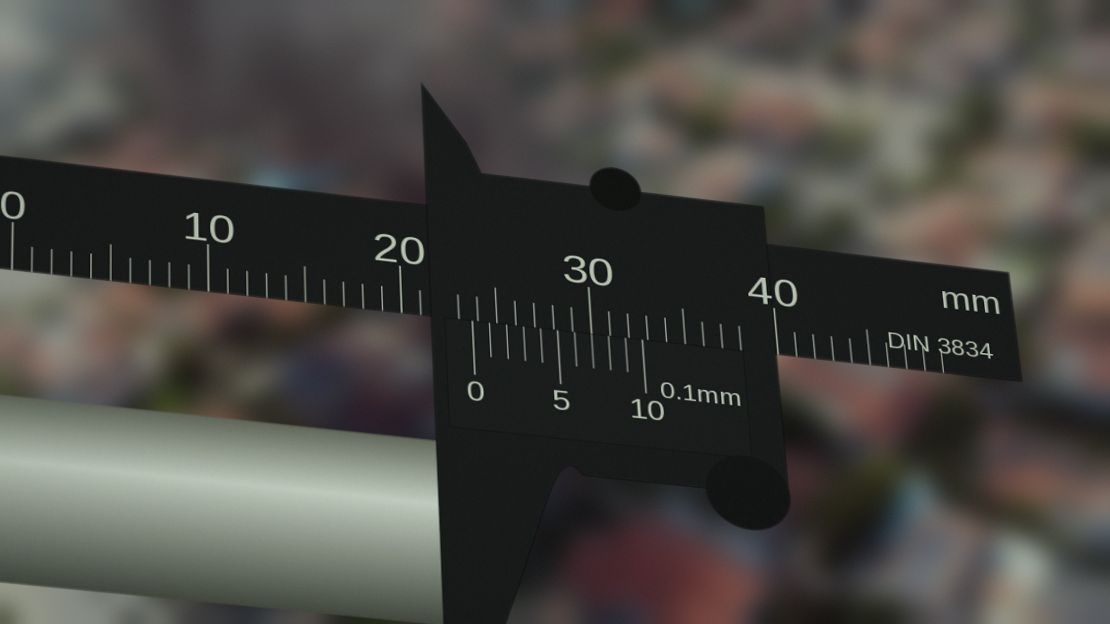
**23.7** mm
